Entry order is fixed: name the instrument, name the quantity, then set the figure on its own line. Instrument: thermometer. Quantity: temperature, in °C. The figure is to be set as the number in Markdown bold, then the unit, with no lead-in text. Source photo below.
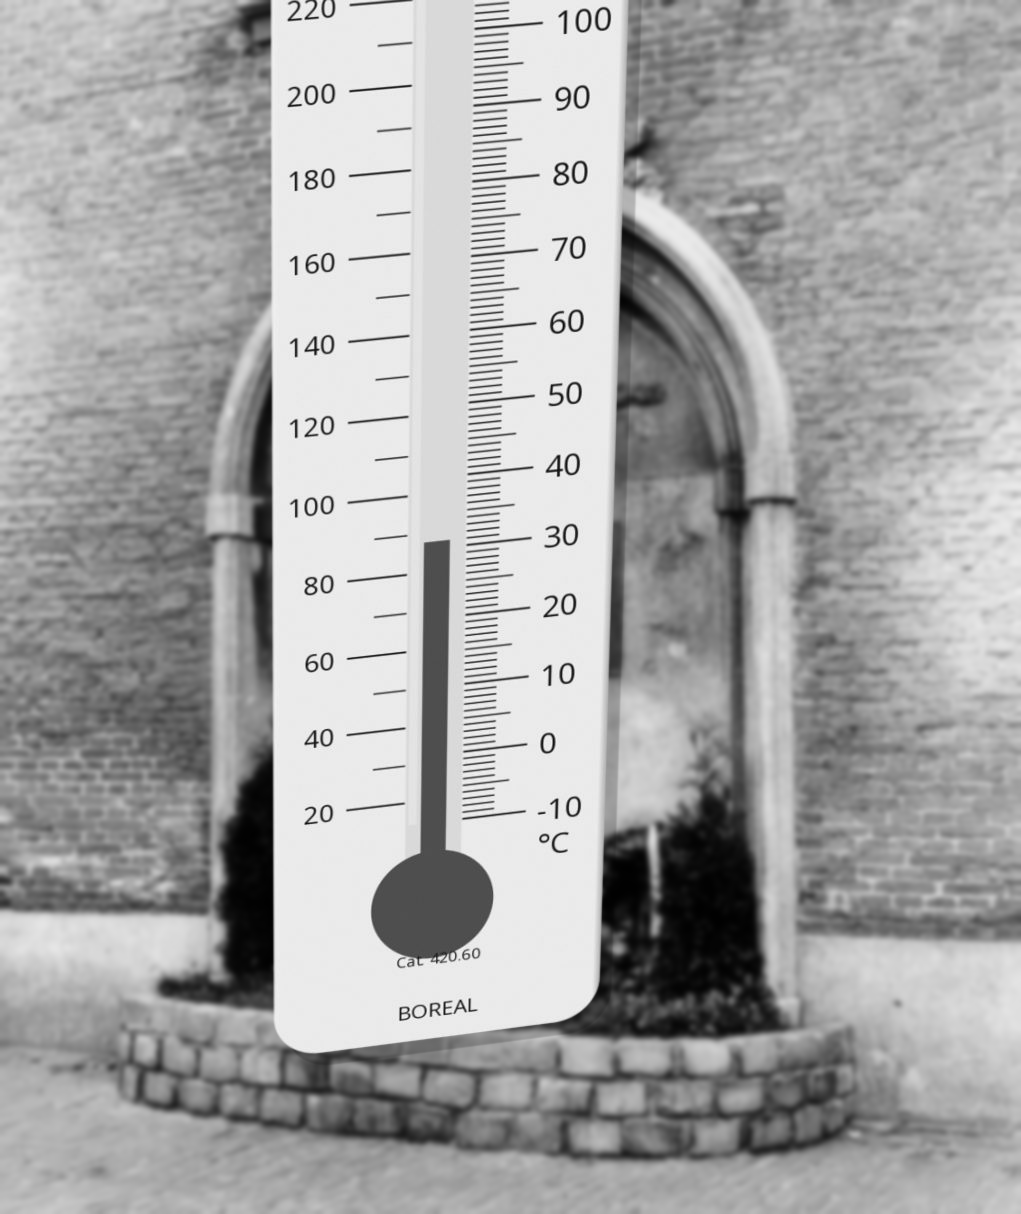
**31** °C
